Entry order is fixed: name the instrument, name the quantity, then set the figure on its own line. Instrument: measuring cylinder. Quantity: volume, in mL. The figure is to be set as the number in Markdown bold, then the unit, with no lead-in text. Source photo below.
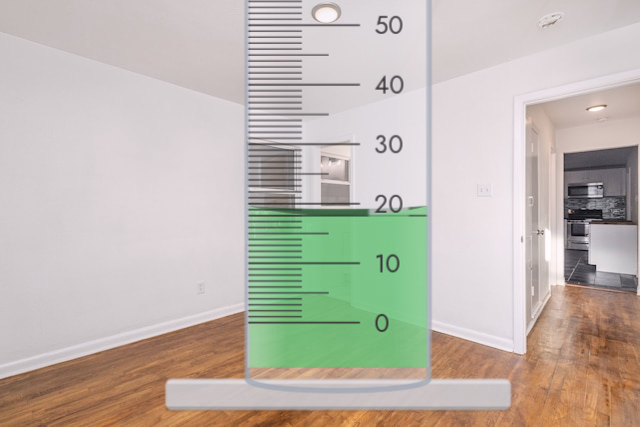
**18** mL
